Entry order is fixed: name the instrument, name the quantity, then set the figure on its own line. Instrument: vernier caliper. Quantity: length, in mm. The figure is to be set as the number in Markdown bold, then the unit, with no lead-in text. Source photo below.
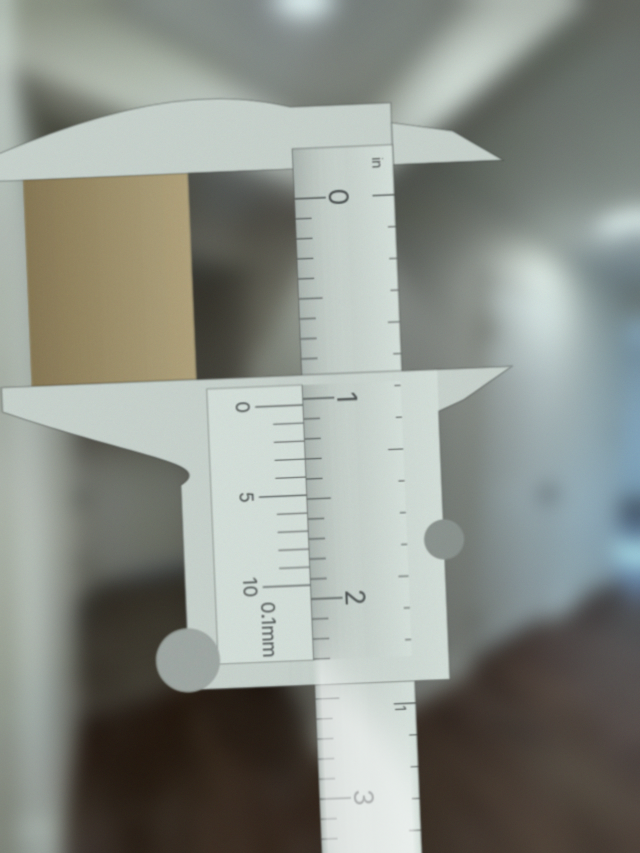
**10.3** mm
